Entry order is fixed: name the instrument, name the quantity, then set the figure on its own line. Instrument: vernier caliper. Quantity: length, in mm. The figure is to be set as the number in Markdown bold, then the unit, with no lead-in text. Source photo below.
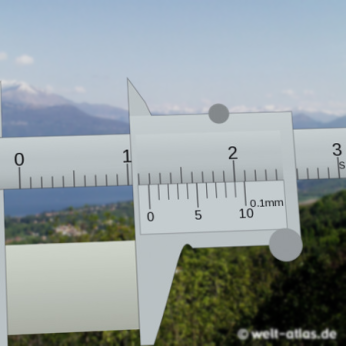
**11.9** mm
